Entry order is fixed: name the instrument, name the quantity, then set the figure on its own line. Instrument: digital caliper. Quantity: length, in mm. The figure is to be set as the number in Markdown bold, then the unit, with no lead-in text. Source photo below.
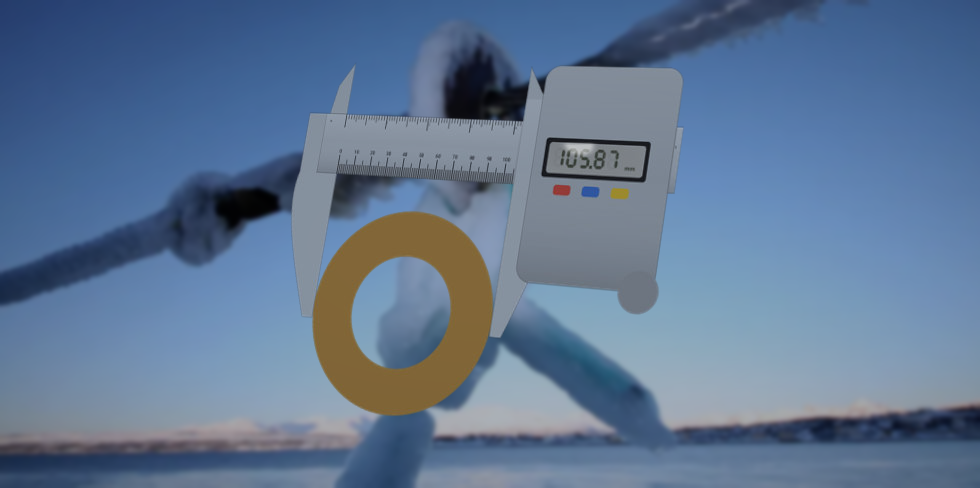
**105.87** mm
